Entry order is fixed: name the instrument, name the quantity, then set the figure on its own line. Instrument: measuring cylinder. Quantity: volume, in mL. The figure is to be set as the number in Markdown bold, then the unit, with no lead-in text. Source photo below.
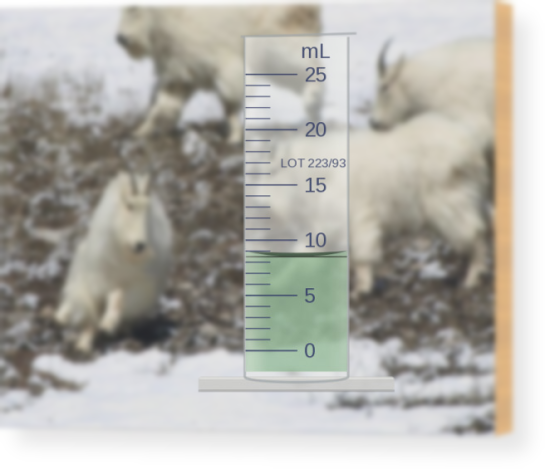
**8.5** mL
